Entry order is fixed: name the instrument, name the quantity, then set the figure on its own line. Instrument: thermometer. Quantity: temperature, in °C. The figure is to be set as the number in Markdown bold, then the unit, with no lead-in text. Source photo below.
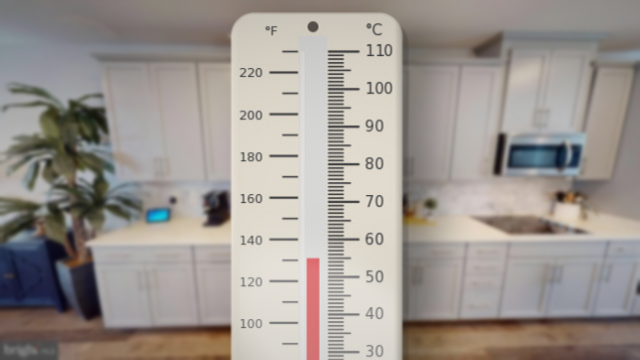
**55** °C
